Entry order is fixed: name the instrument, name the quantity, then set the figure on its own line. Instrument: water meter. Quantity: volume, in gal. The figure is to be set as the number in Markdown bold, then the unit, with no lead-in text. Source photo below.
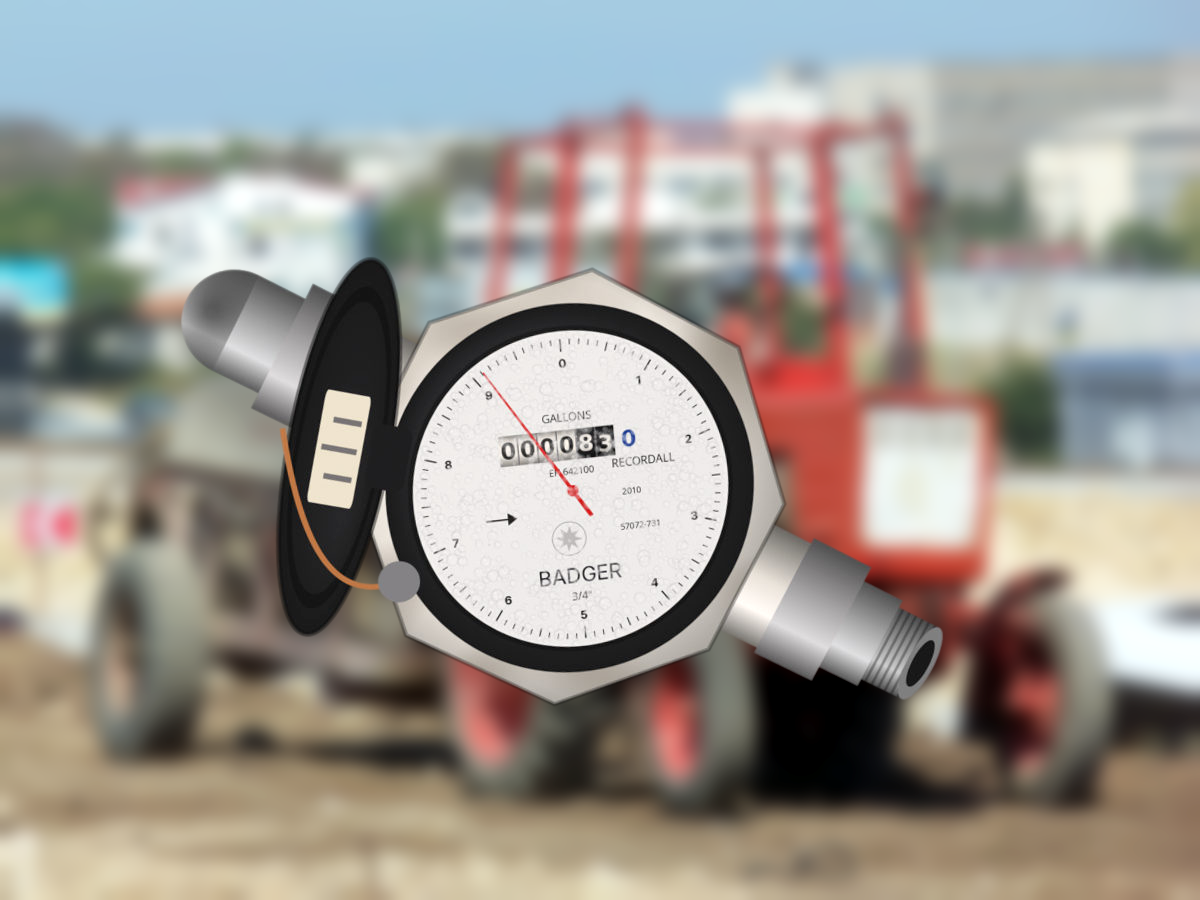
**829.1** gal
